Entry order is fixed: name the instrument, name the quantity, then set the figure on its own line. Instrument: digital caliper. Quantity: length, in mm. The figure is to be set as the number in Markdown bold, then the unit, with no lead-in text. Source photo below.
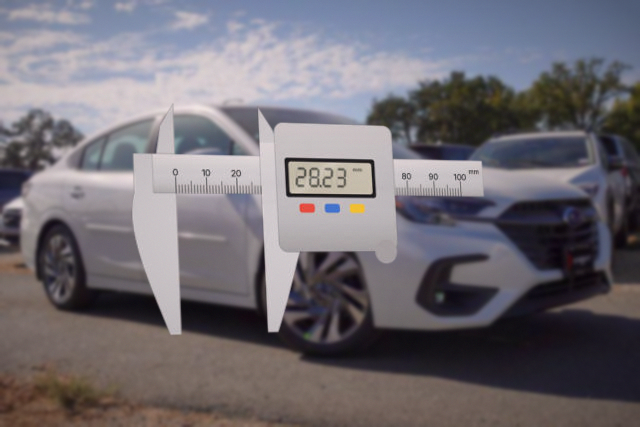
**28.23** mm
